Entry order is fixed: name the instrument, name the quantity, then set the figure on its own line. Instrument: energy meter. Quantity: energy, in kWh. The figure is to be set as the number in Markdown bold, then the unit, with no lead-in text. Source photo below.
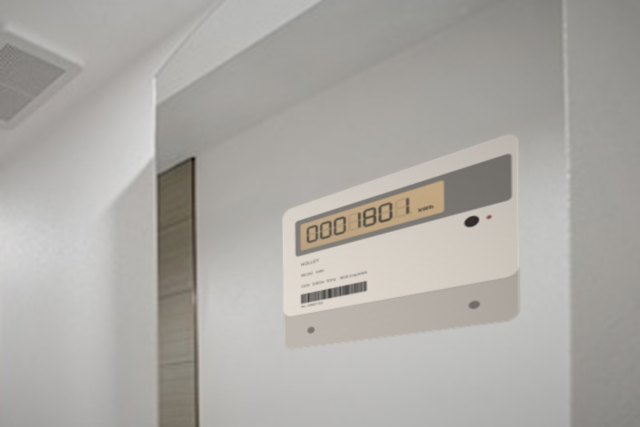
**1801** kWh
